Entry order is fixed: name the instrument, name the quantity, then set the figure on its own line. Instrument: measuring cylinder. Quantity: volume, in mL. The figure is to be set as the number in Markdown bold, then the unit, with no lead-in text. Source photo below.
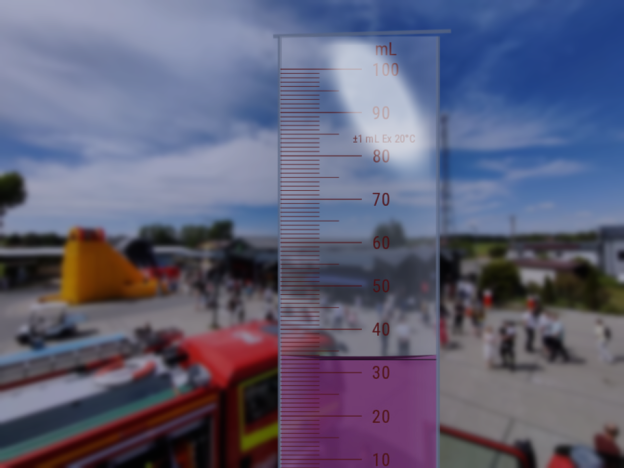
**33** mL
